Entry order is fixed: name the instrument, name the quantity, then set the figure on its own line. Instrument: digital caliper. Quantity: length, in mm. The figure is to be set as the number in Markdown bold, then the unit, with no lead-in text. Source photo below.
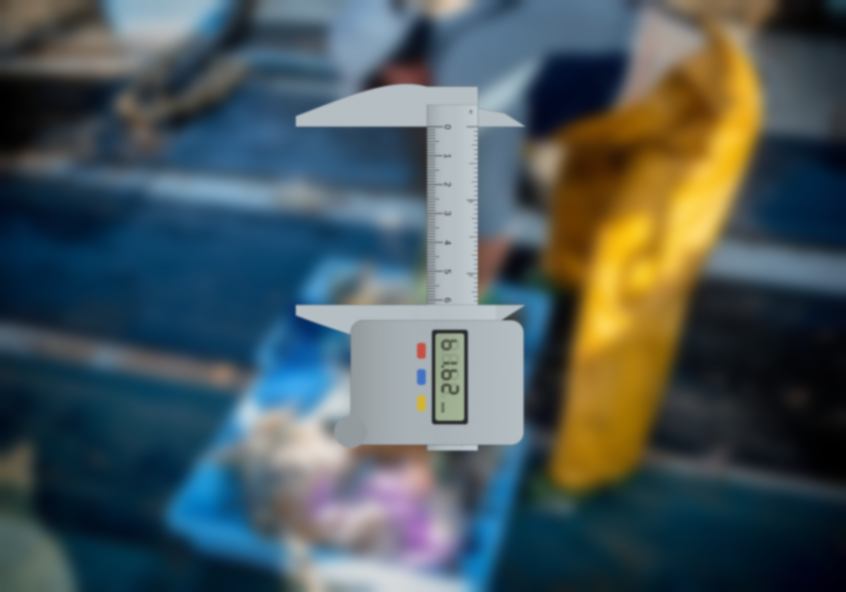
**61.62** mm
